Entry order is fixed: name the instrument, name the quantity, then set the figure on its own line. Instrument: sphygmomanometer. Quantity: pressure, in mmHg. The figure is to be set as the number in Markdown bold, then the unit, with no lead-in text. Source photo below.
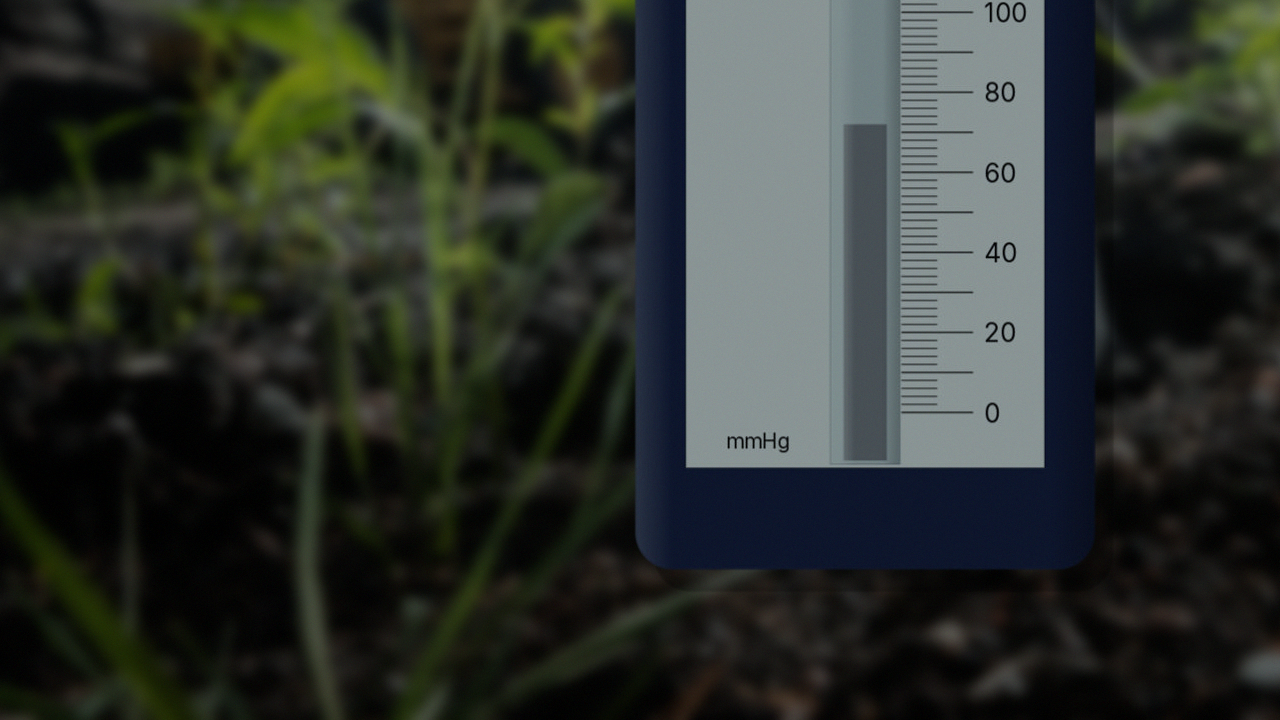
**72** mmHg
